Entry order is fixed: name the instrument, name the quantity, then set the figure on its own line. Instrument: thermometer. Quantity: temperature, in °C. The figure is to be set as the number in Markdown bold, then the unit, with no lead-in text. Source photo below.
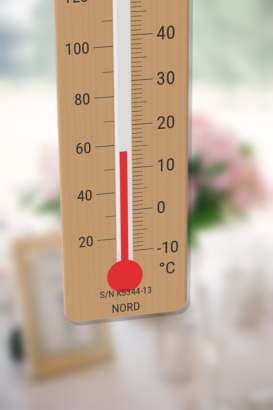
**14** °C
